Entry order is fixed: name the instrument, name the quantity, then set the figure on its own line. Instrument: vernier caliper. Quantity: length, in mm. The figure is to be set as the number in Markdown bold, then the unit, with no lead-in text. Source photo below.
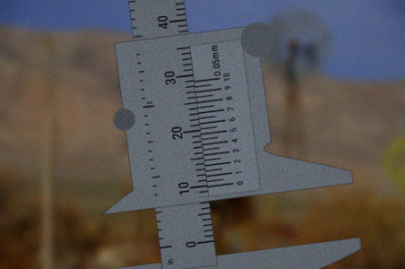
**9.8** mm
